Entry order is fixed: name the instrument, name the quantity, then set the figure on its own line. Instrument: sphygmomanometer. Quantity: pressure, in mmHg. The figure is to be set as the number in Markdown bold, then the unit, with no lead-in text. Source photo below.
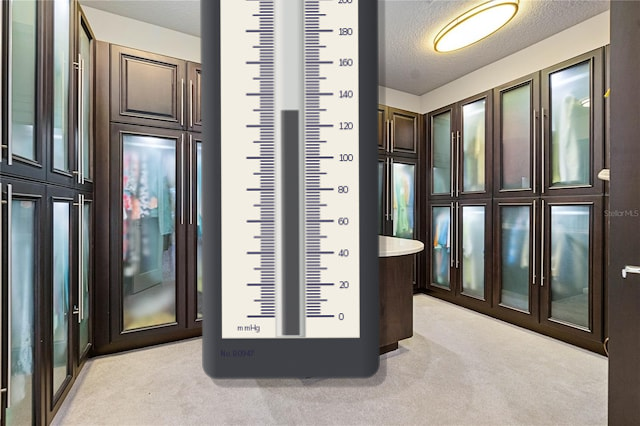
**130** mmHg
